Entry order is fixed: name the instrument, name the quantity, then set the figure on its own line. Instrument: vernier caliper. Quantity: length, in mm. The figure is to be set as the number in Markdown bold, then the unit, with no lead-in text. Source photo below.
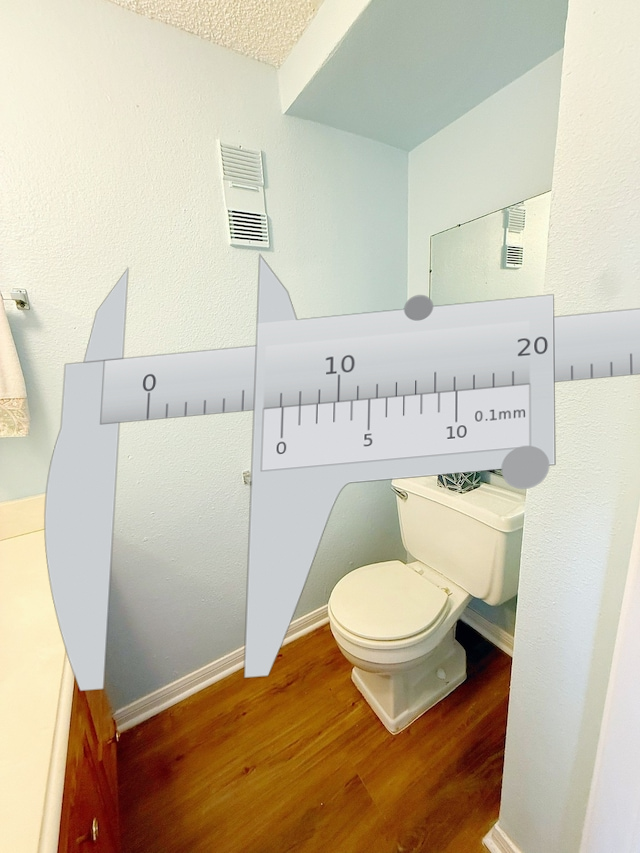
**7.1** mm
